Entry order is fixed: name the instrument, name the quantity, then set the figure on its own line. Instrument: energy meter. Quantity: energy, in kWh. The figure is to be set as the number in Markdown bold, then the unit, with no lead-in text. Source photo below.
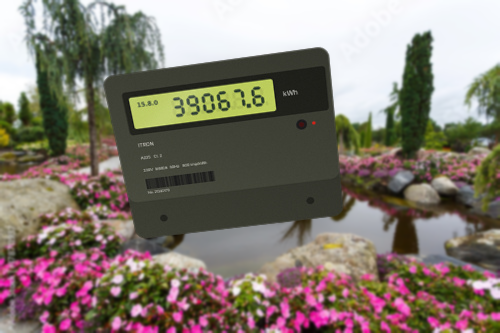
**39067.6** kWh
